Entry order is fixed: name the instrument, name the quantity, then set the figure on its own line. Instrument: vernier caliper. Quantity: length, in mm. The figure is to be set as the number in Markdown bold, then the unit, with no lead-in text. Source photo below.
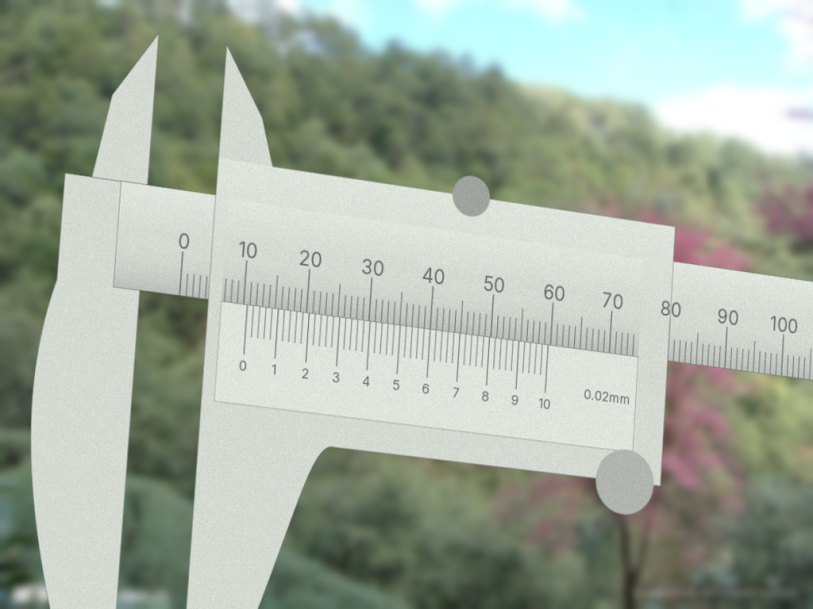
**10.6** mm
